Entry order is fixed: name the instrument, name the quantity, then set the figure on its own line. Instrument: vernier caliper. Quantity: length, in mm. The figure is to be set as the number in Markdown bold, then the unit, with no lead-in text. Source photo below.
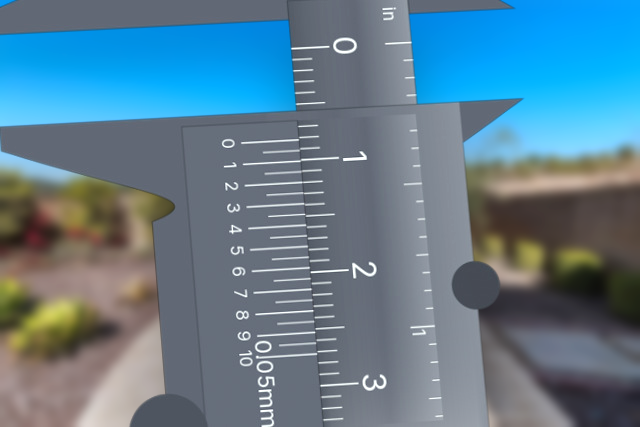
**8.2** mm
